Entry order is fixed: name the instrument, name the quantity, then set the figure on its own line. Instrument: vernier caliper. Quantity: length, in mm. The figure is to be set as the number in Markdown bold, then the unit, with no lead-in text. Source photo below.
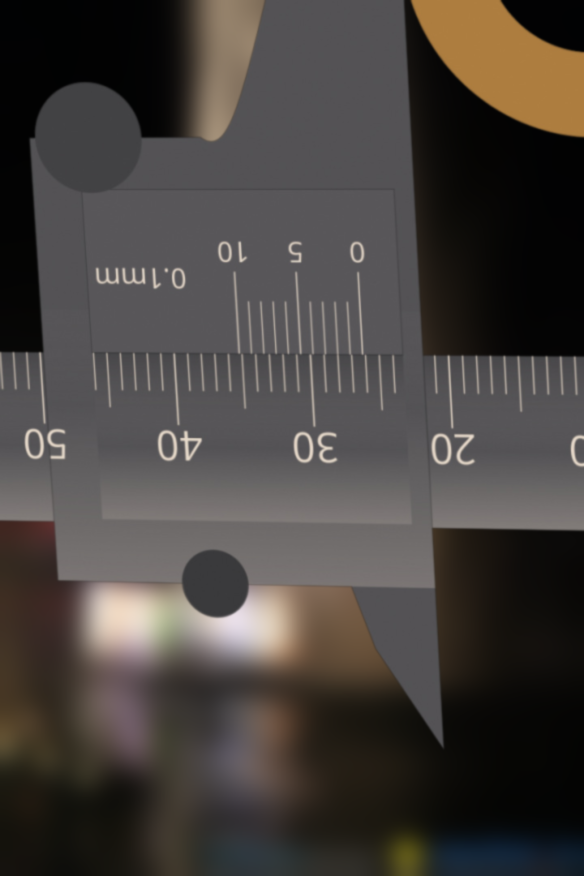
**26.2** mm
